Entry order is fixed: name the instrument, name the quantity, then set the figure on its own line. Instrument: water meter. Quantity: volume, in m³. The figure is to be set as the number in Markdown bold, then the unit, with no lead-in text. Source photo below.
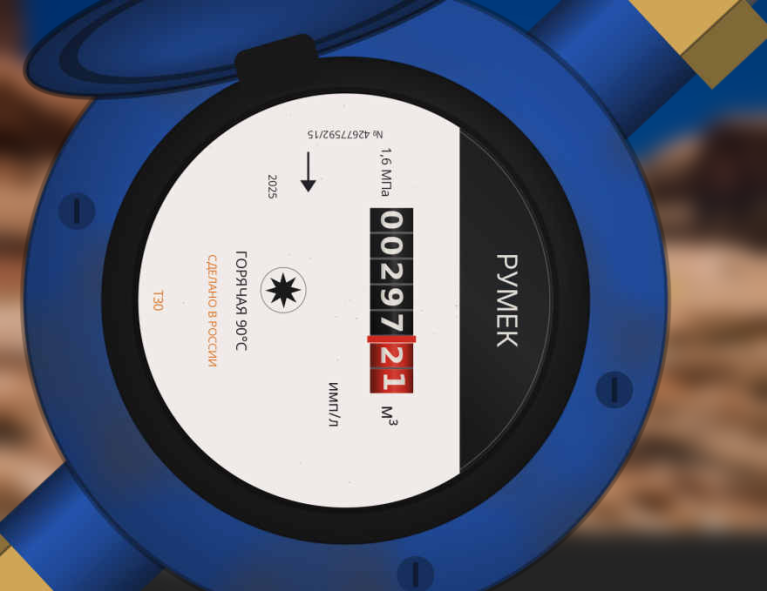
**297.21** m³
